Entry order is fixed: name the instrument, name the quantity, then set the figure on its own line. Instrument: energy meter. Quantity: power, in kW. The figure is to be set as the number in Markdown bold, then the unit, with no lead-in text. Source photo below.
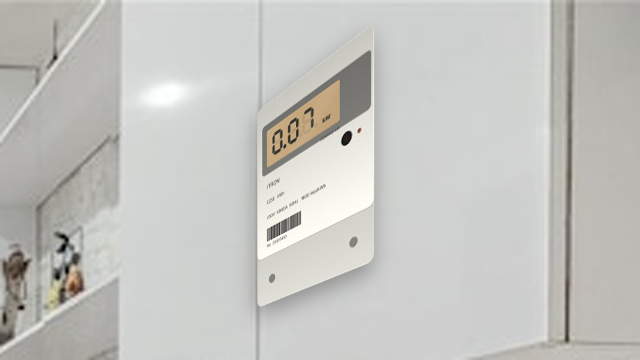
**0.07** kW
